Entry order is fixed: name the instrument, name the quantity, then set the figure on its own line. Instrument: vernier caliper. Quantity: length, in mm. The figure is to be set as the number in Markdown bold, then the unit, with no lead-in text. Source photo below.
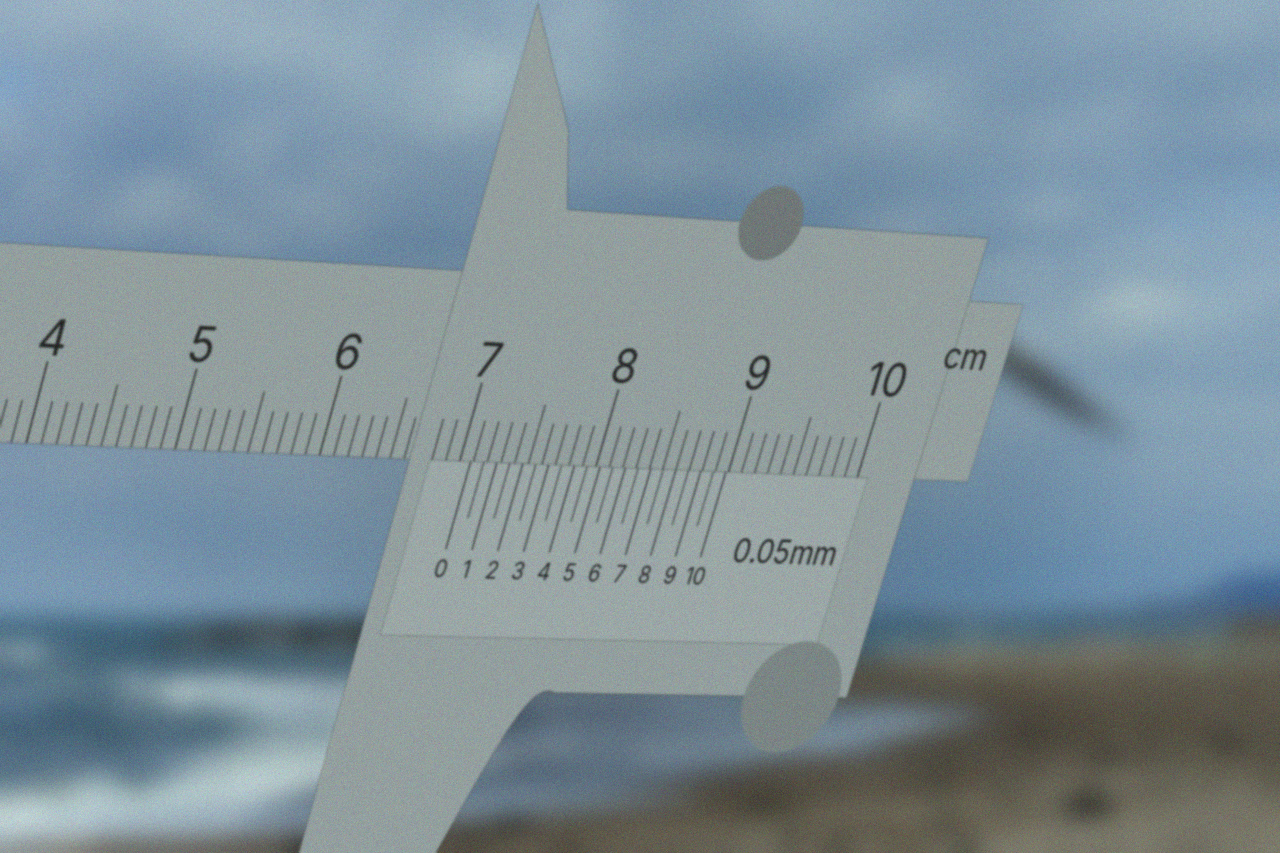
**70.8** mm
